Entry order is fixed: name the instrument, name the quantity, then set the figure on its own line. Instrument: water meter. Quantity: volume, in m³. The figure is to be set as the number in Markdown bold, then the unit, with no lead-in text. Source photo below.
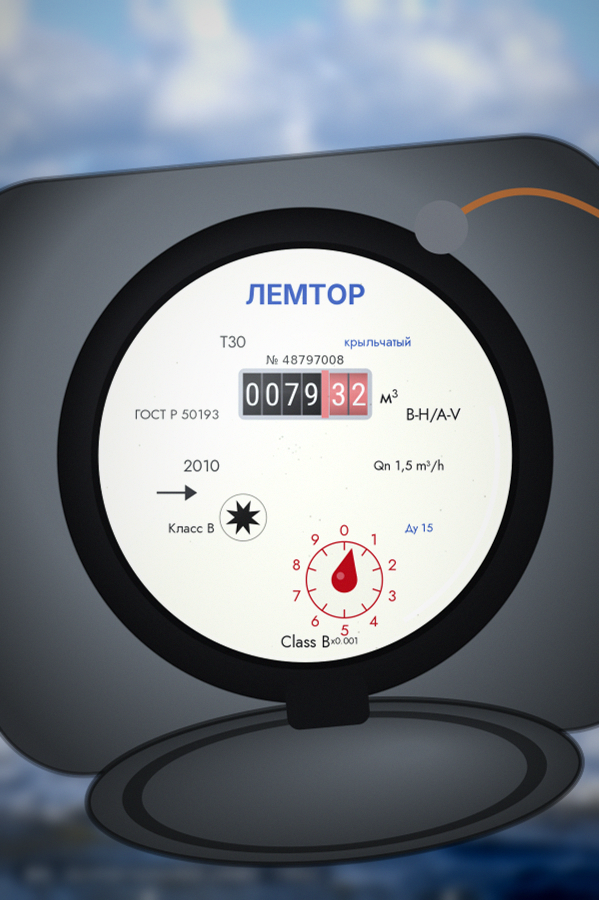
**79.320** m³
